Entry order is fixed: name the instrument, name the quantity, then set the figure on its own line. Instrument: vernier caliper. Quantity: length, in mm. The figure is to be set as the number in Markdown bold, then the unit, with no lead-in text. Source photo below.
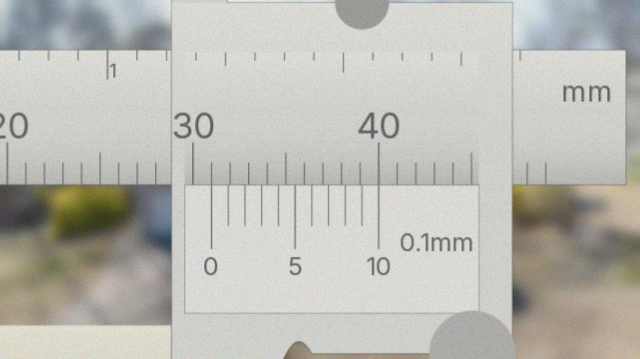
**31.0** mm
